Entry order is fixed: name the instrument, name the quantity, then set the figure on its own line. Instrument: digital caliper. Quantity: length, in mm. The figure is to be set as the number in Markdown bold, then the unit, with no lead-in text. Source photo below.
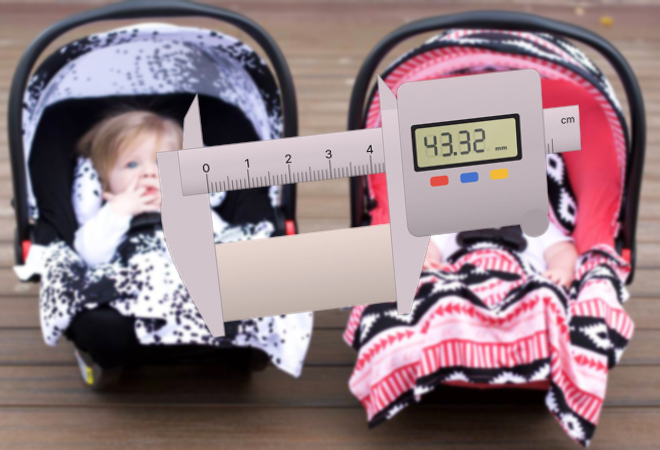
**43.32** mm
